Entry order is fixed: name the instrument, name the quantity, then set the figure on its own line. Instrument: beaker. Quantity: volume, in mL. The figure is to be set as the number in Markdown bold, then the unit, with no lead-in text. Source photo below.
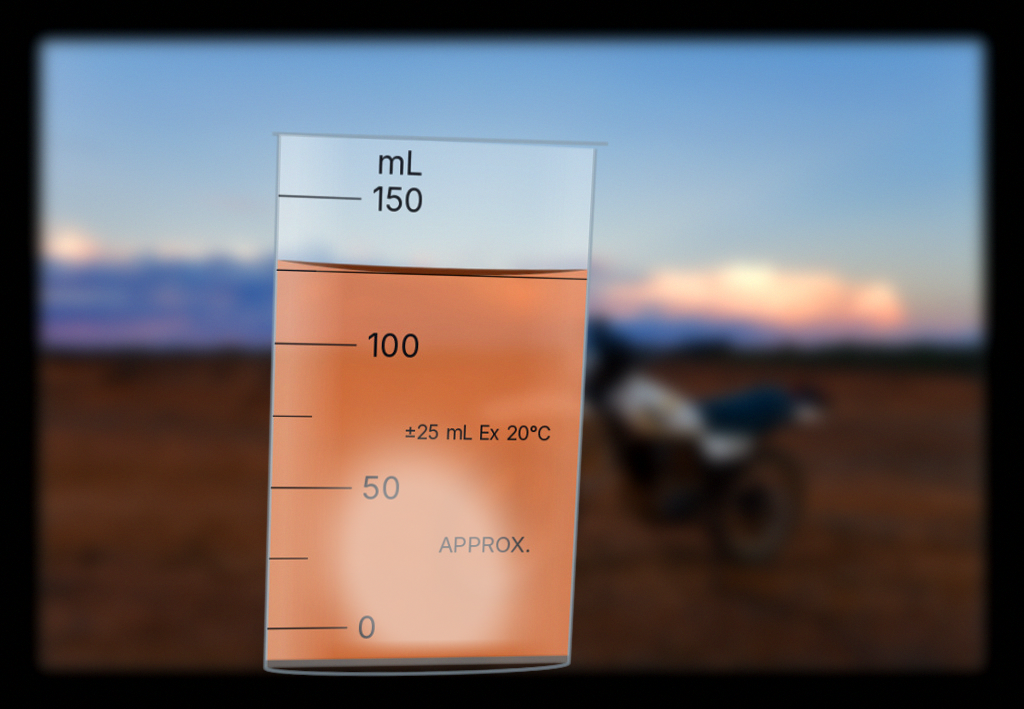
**125** mL
